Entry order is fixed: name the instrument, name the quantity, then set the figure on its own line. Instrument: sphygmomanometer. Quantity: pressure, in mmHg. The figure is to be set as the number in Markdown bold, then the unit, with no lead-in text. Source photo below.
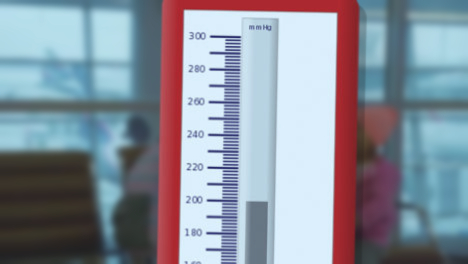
**200** mmHg
